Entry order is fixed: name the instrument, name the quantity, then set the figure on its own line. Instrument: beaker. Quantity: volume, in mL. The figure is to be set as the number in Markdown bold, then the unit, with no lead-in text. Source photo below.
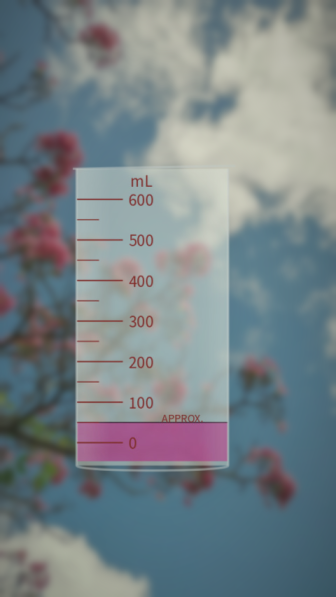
**50** mL
